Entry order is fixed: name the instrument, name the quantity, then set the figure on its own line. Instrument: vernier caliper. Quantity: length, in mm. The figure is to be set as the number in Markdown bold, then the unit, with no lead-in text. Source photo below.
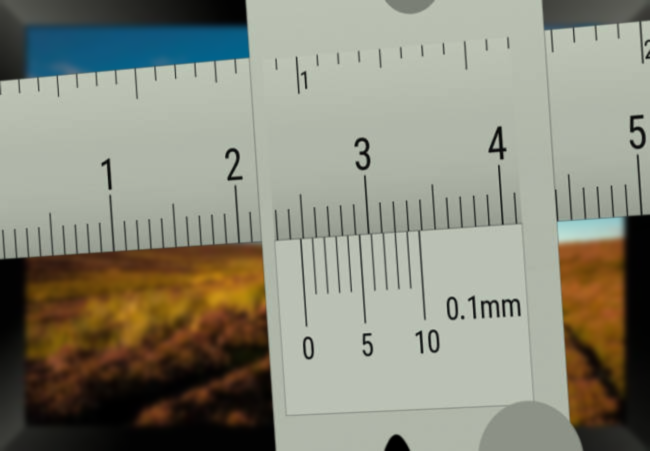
**24.8** mm
